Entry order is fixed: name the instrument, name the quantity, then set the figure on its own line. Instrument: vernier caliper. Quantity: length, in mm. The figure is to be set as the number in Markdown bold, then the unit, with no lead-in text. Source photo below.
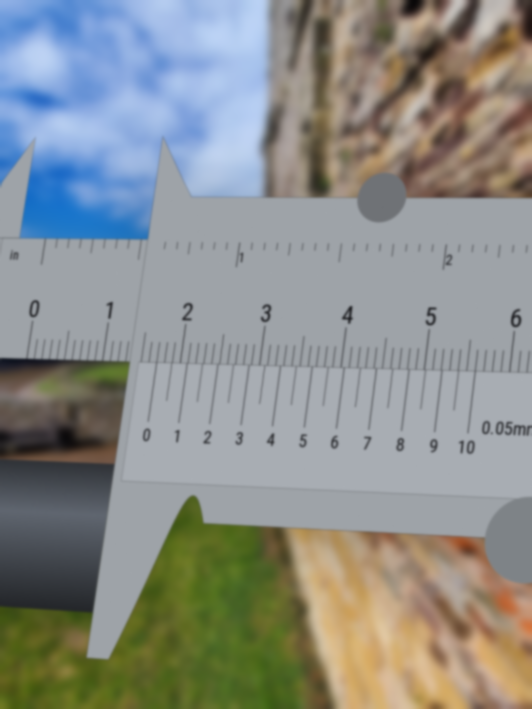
**17.0** mm
